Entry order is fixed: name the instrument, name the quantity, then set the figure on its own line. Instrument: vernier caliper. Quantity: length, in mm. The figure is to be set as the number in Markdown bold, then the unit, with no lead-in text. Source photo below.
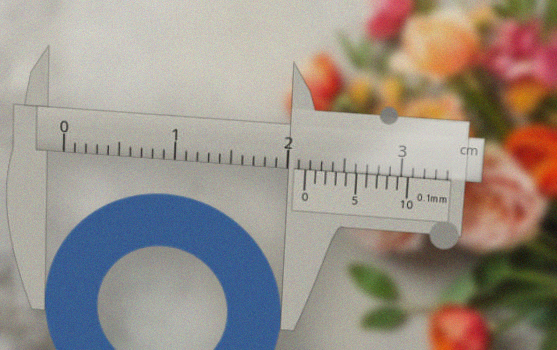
**21.6** mm
